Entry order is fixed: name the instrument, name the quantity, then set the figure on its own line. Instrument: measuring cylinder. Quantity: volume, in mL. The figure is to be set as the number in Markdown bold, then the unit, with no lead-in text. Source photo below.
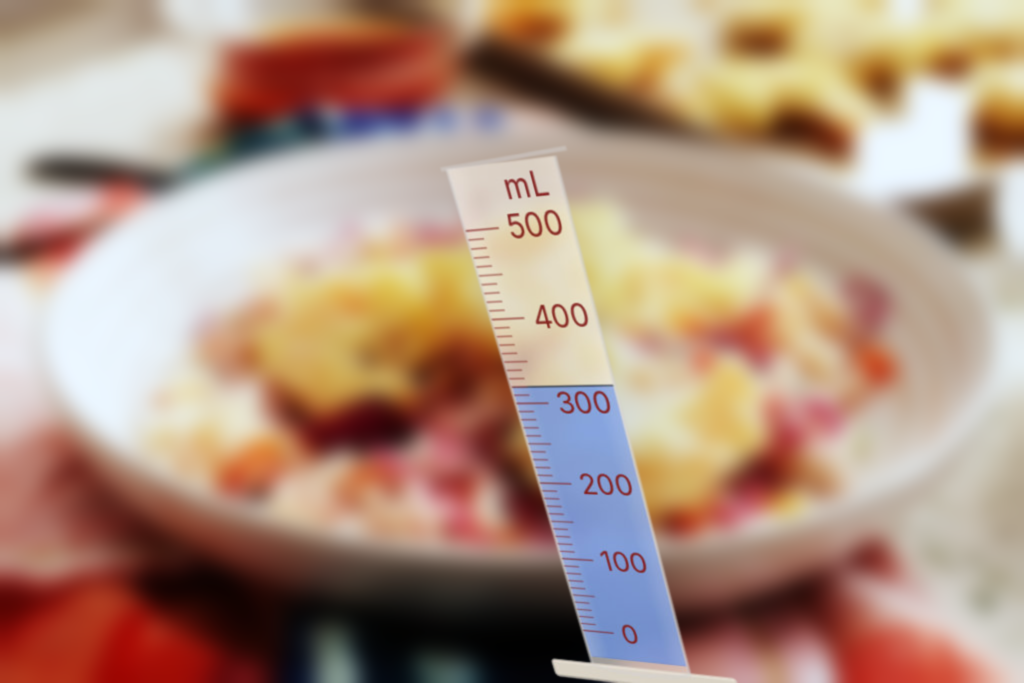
**320** mL
